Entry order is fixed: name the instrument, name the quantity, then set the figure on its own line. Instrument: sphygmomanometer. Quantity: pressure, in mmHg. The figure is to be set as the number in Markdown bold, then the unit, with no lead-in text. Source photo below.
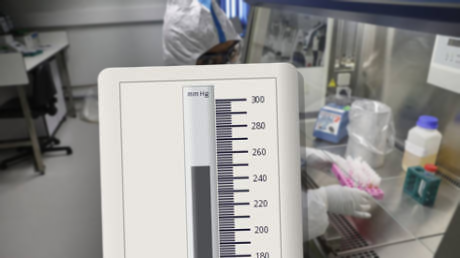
**250** mmHg
